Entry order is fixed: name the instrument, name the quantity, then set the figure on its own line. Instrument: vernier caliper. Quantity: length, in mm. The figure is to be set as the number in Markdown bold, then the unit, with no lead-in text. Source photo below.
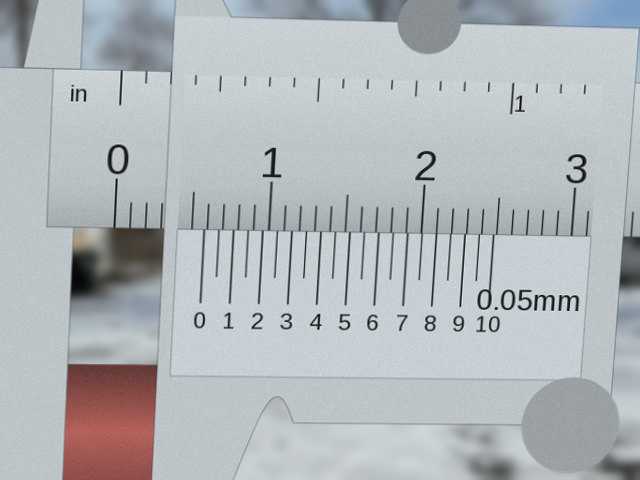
**5.8** mm
